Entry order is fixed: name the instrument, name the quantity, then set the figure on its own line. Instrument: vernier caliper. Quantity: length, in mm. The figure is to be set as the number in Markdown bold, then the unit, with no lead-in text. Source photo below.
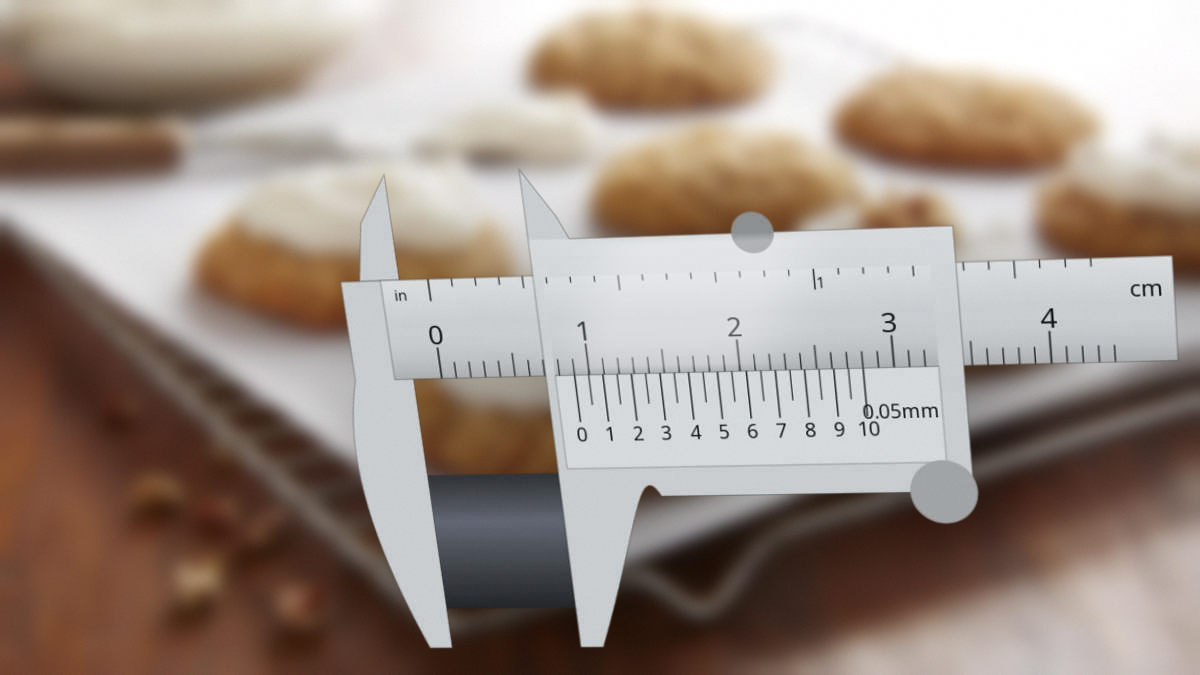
**9.0** mm
